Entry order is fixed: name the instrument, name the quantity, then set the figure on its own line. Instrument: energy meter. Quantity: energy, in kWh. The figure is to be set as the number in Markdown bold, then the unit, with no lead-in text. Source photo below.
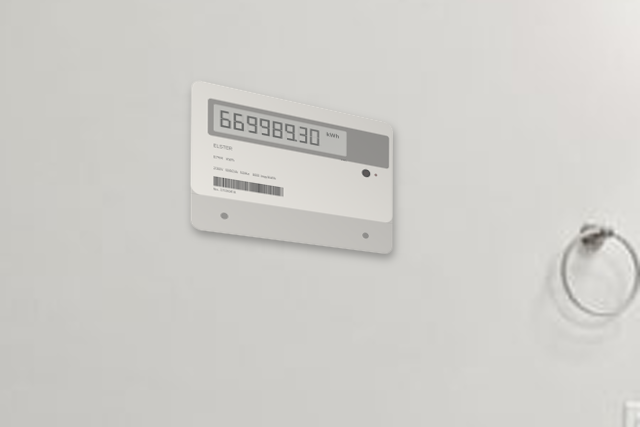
**669989.30** kWh
